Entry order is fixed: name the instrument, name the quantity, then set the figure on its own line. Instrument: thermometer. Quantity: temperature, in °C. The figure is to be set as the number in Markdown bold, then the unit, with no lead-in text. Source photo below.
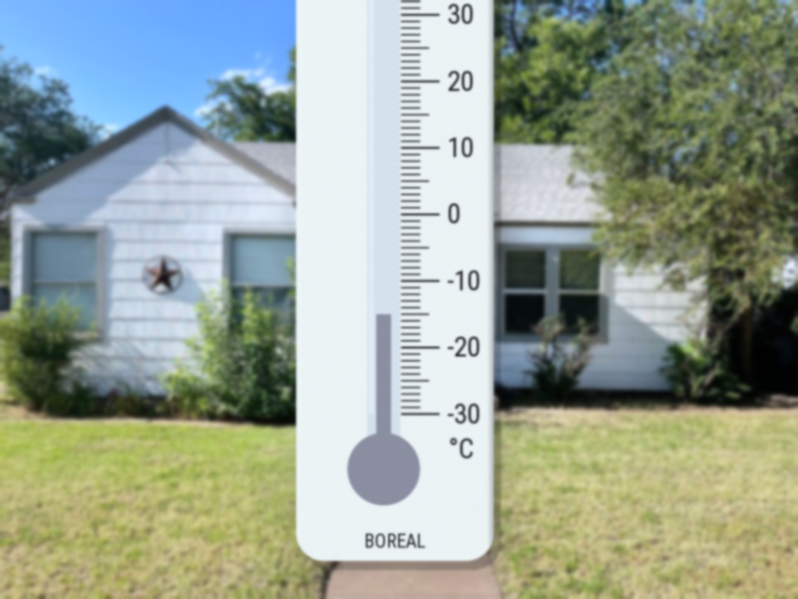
**-15** °C
